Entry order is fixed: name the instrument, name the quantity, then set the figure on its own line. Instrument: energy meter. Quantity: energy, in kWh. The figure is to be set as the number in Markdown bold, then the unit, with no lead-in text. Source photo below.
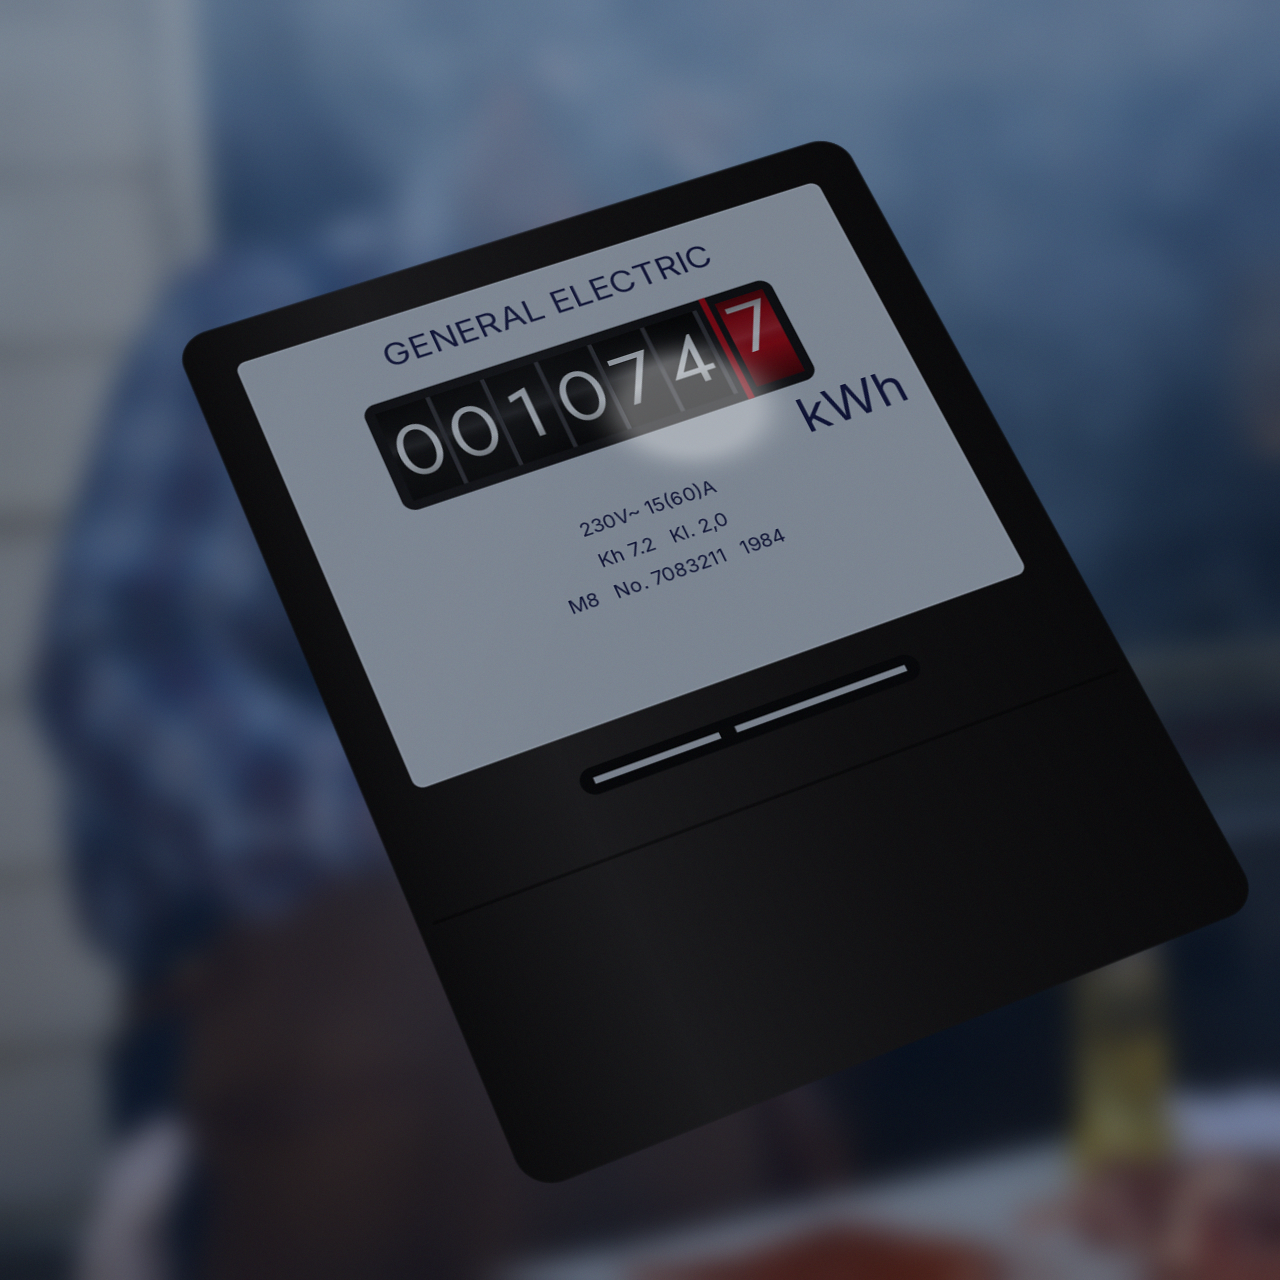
**1074.7** kWh
